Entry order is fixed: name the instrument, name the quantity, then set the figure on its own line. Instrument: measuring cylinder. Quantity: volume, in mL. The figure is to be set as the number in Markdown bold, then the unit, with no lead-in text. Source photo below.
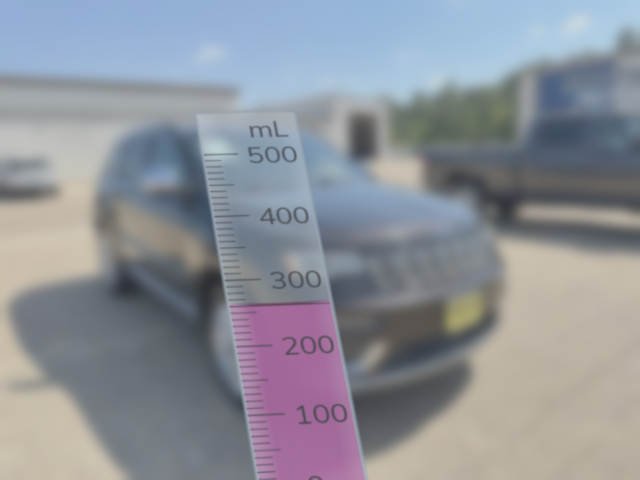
**260** mL
